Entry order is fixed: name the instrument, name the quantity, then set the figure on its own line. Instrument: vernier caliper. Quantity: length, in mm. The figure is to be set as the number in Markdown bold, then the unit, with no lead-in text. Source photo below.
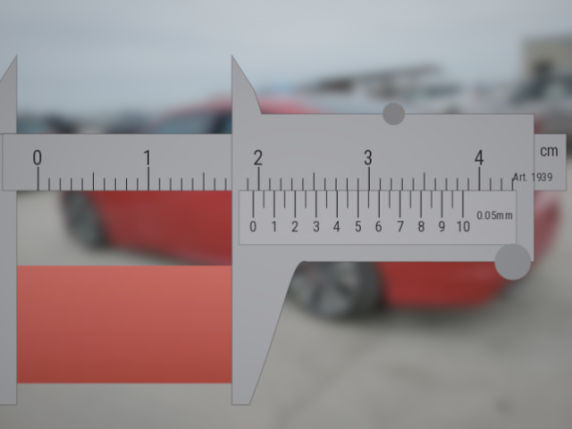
**19.5** mm
